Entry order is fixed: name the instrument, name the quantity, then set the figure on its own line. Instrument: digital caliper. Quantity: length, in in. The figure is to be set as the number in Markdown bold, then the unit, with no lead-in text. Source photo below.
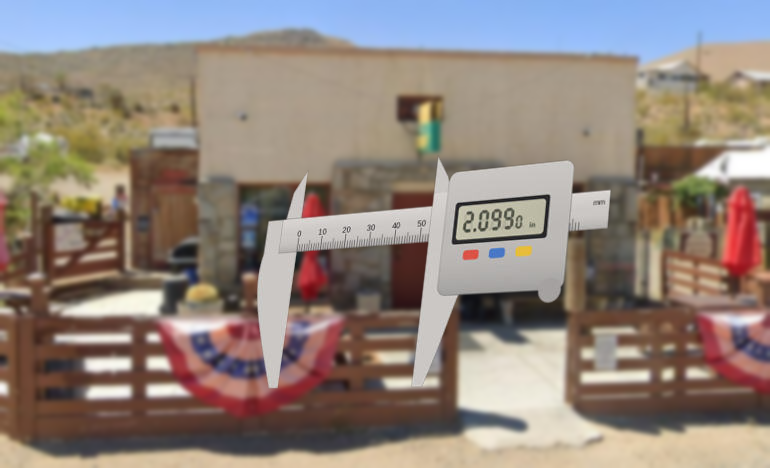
**2.0990** in
